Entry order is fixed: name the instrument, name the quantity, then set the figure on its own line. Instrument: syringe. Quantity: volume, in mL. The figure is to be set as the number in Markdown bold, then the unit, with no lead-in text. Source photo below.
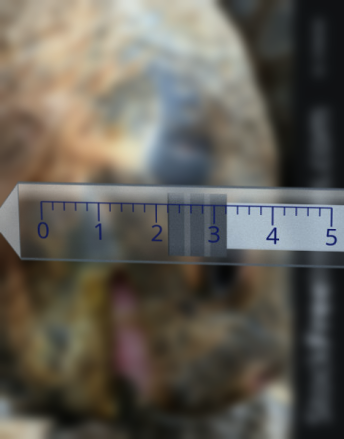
**2.2** mL
